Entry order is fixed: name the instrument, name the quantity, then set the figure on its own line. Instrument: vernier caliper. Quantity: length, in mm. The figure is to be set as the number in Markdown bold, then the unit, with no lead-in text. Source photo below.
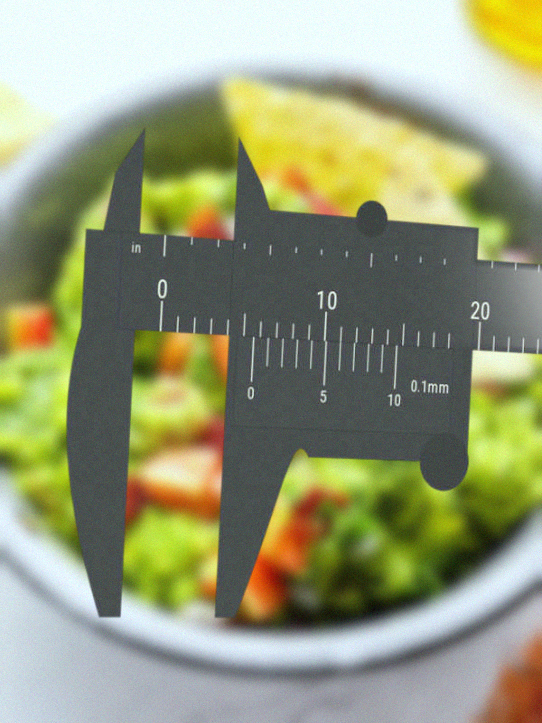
**5.6** mm
